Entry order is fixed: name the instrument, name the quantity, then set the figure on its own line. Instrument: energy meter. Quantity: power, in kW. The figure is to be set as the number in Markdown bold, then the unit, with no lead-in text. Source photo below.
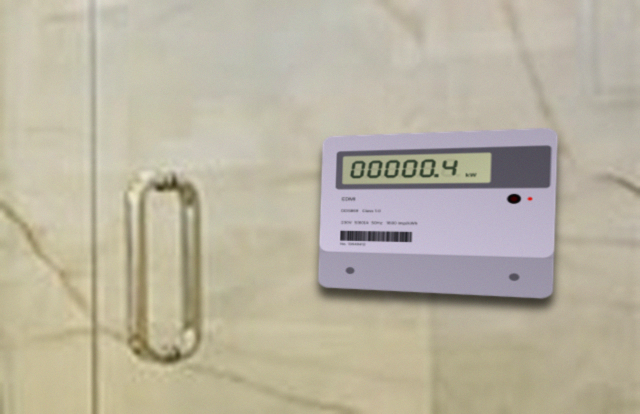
**0.4** kW
